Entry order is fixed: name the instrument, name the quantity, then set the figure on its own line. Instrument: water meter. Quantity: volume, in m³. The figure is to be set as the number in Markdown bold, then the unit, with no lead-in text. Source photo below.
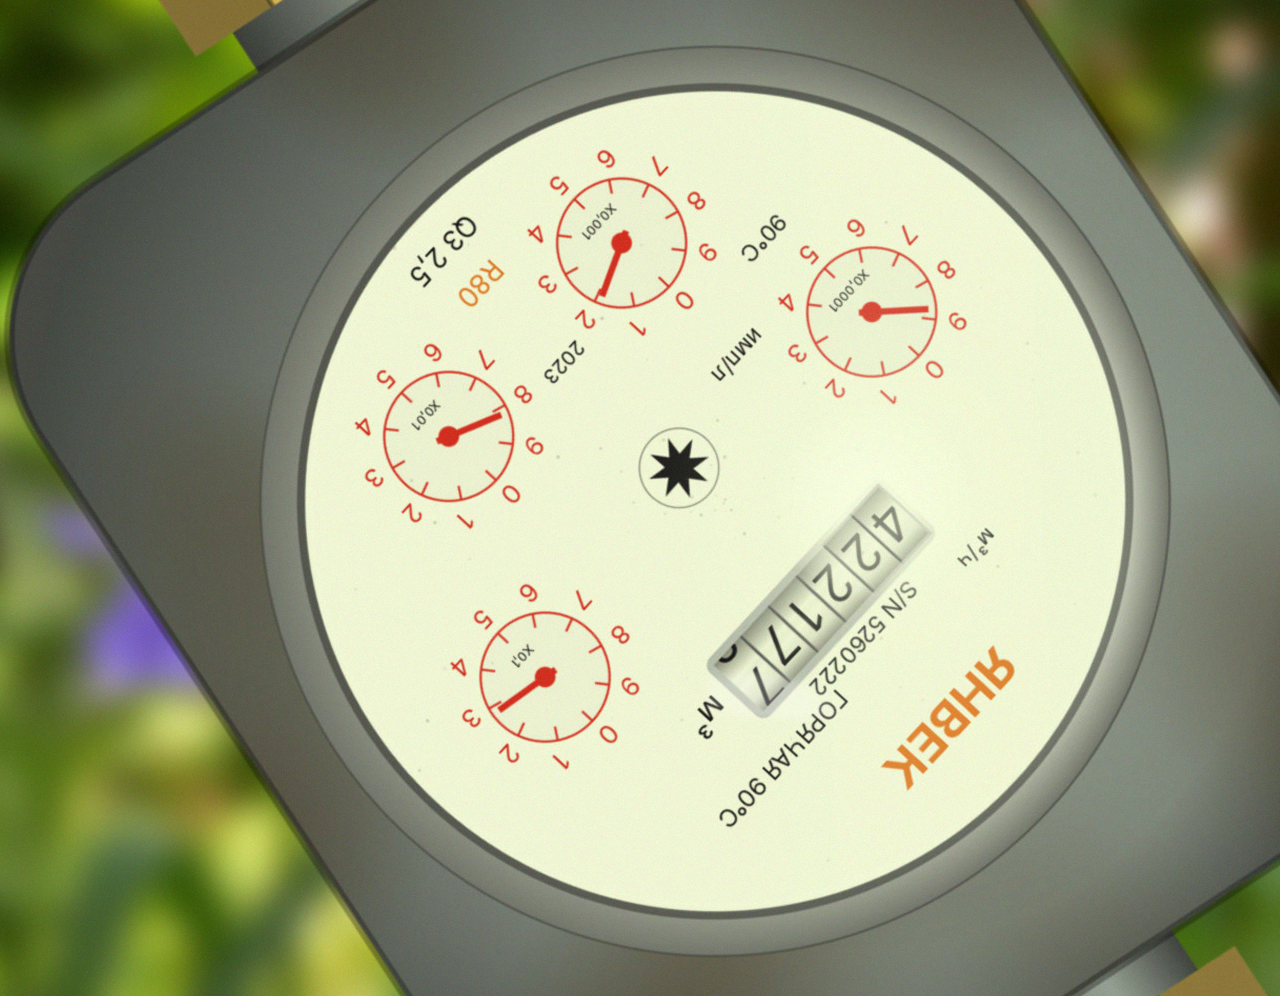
**422177.2818** m³
